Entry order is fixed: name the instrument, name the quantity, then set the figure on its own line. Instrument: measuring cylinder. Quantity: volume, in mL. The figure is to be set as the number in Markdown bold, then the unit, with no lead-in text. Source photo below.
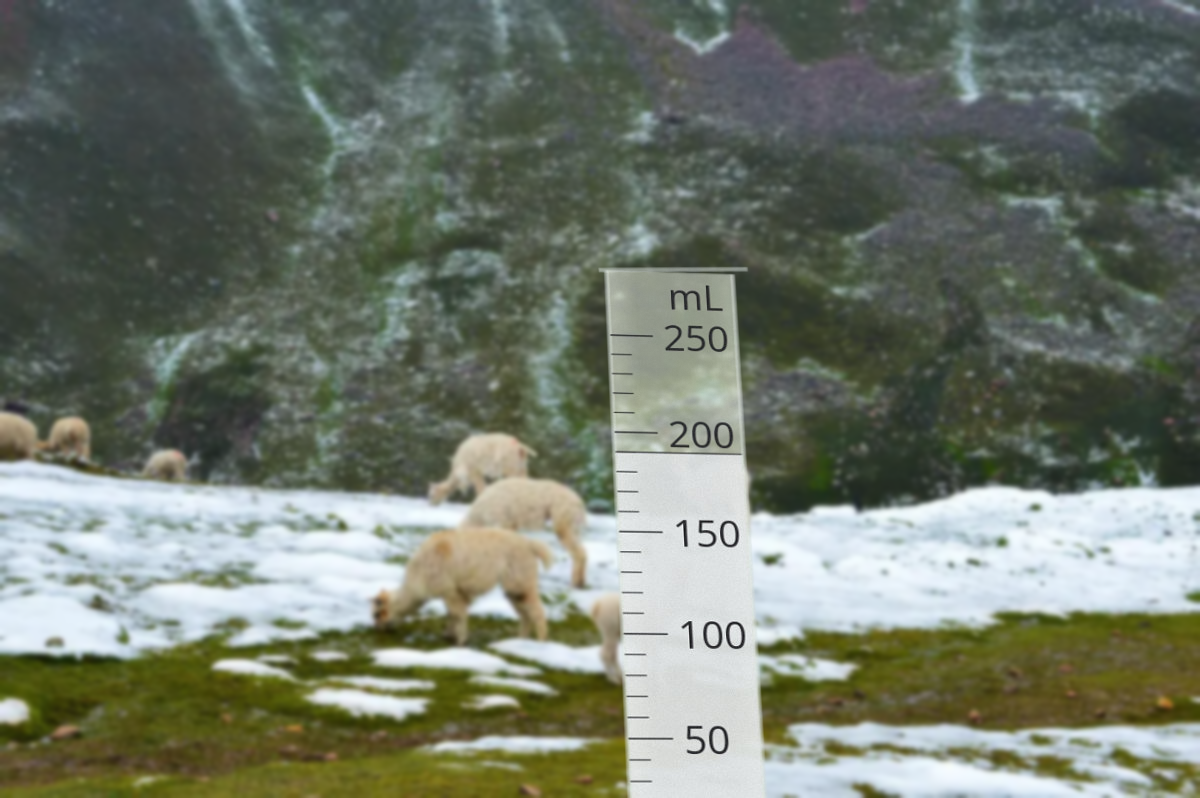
**190** mL
